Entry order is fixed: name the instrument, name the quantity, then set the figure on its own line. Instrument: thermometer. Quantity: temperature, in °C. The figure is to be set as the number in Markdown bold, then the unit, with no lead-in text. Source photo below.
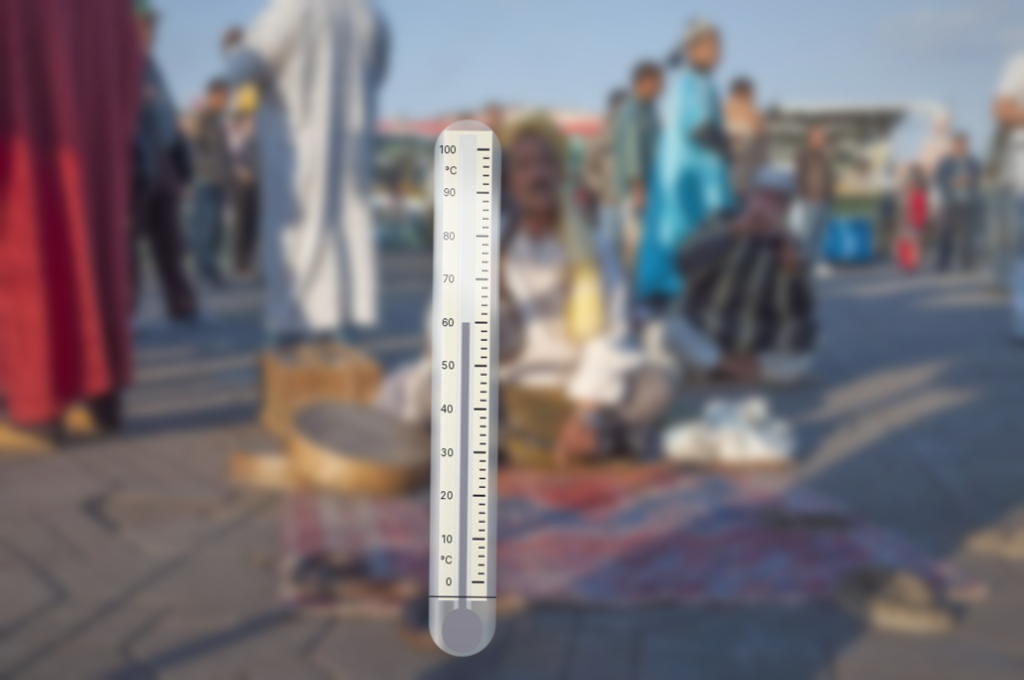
**60** °C
